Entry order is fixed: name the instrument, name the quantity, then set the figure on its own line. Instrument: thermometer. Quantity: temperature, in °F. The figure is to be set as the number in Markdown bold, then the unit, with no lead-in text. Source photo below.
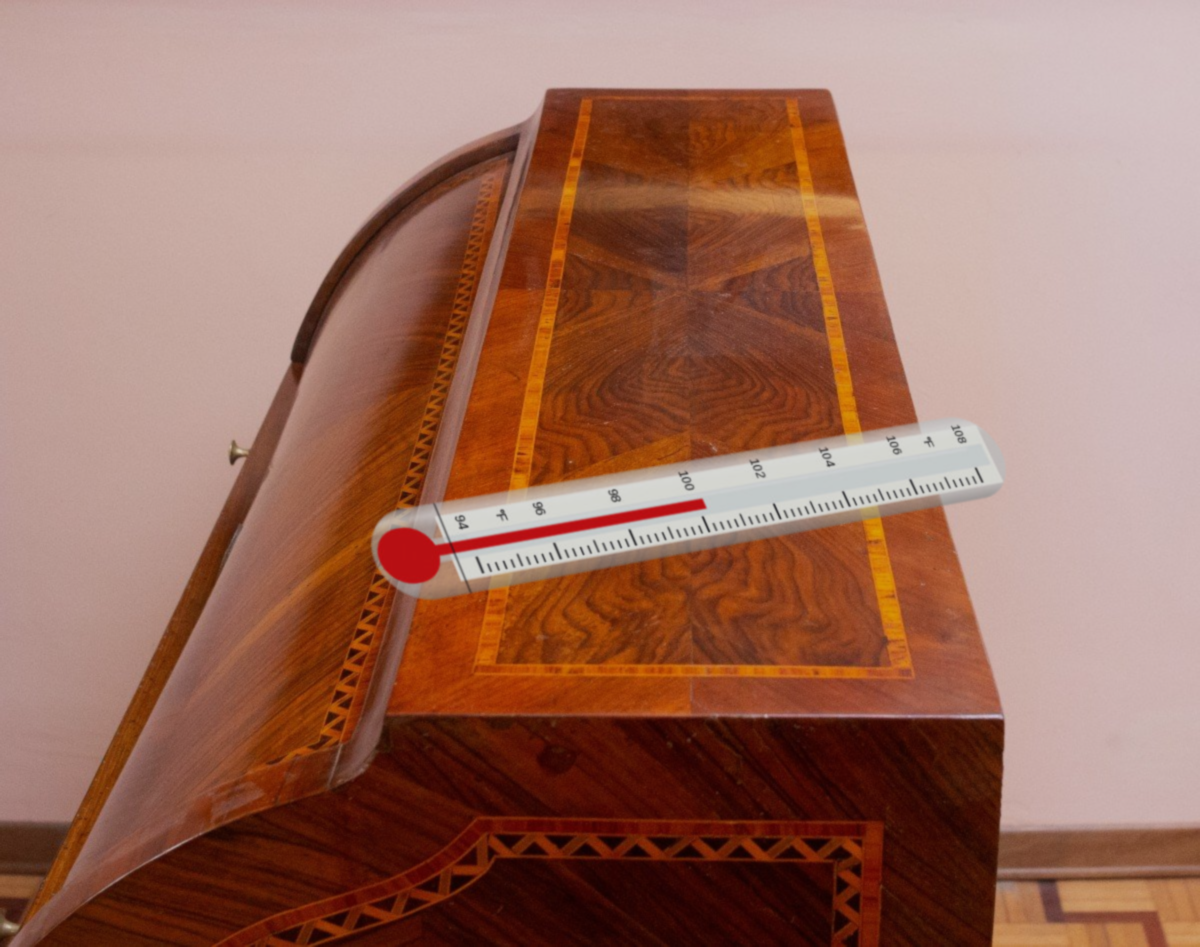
**100.2** °F
